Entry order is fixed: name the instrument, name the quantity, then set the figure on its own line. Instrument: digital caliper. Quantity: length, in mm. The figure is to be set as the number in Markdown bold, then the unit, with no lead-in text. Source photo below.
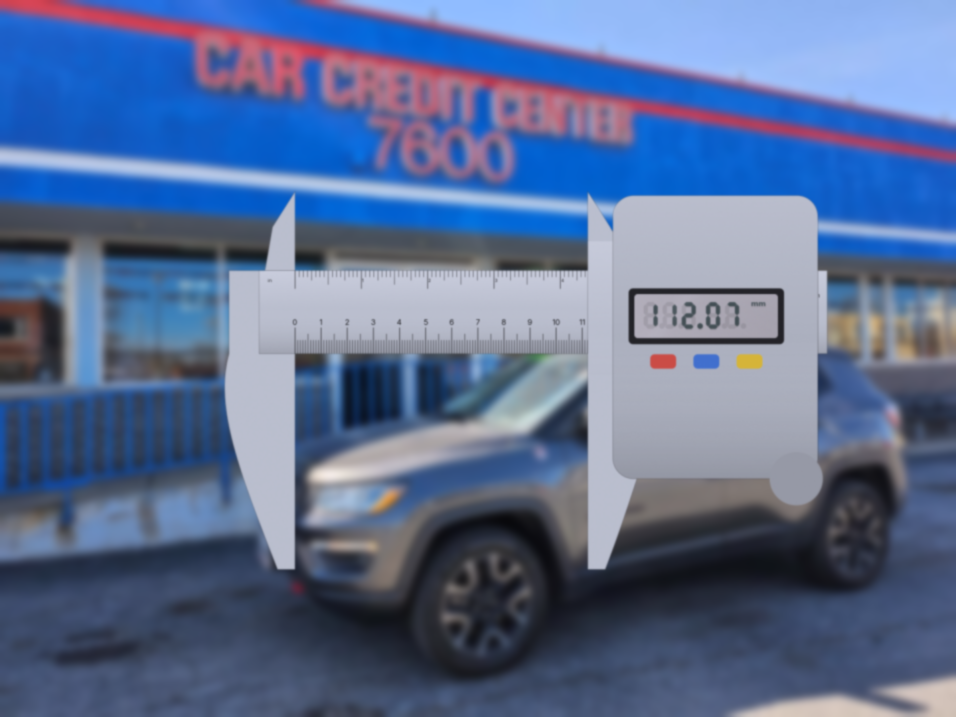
**112.07** mm
